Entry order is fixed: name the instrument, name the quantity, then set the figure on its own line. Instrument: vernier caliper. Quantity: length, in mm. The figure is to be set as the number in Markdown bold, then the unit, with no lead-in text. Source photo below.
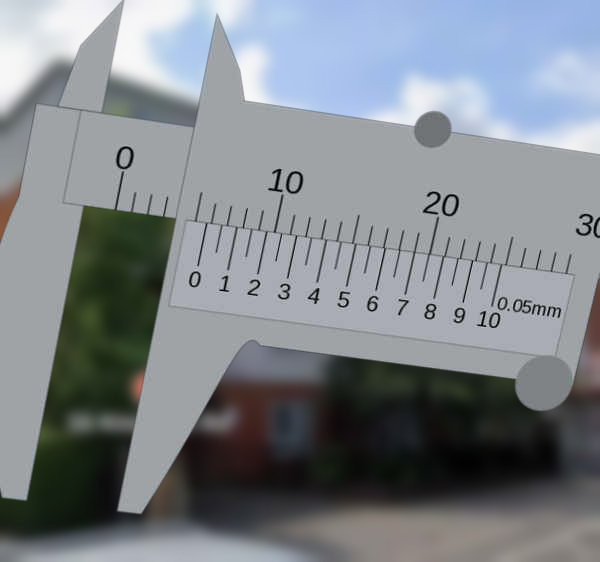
**5.7** mm
